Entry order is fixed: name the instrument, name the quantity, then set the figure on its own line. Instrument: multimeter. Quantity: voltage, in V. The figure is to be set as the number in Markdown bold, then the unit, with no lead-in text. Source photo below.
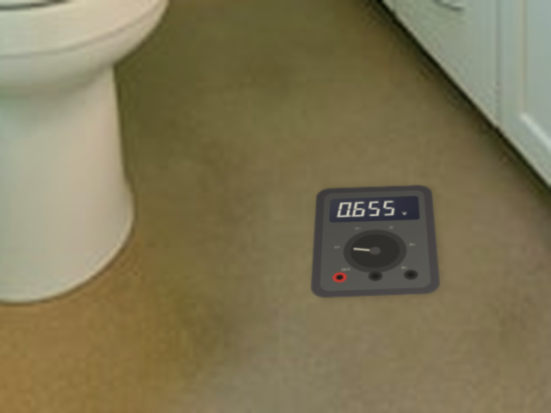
**0.655** V
